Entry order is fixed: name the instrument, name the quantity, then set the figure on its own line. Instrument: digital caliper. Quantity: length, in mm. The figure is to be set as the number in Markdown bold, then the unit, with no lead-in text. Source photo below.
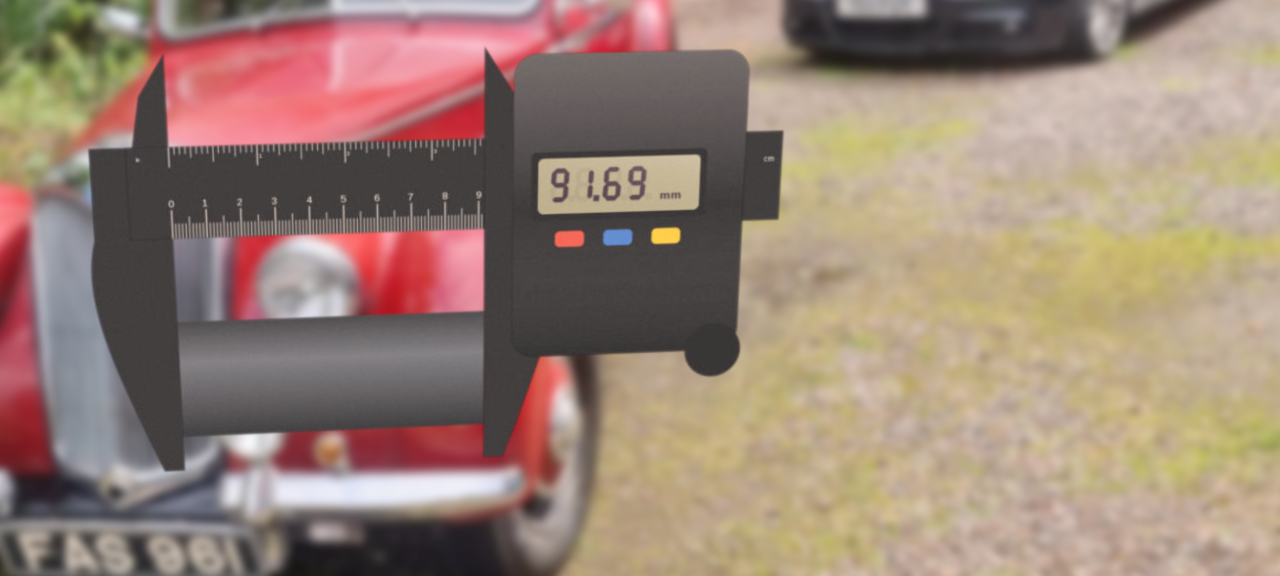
**91.69** mm
